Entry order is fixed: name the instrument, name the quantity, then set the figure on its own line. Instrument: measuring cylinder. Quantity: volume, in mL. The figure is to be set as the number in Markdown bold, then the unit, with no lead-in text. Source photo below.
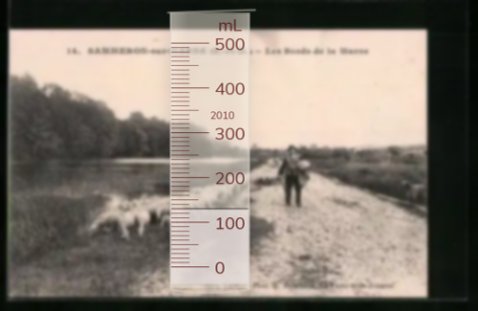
**130** mL
